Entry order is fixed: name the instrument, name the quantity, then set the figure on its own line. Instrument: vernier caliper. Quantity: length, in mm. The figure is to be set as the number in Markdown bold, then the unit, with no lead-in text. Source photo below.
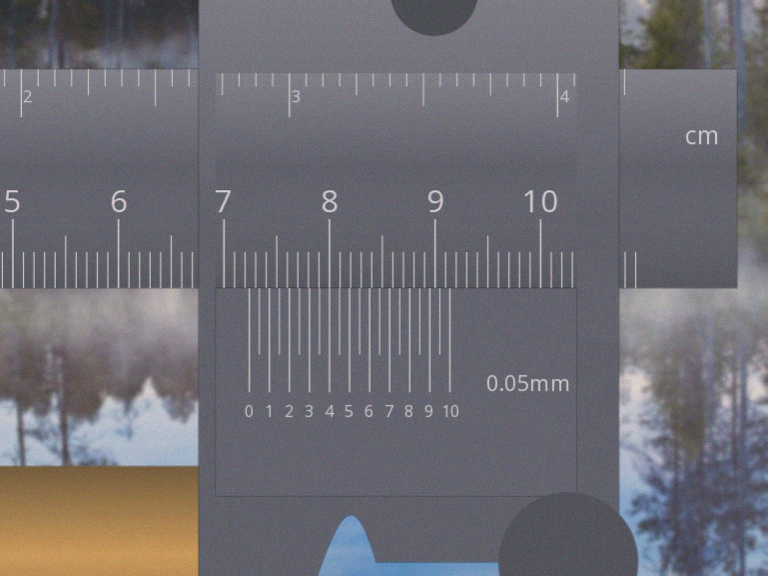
**72.4** mm
